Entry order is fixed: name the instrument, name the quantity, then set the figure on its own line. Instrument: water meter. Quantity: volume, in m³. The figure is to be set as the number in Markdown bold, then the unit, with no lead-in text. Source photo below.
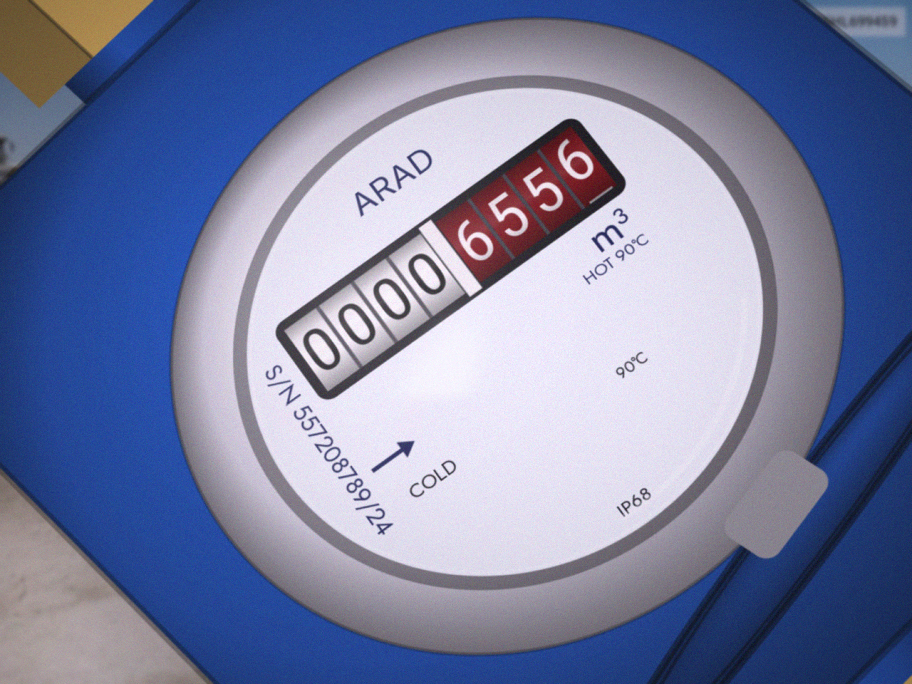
**0.6556** m³
